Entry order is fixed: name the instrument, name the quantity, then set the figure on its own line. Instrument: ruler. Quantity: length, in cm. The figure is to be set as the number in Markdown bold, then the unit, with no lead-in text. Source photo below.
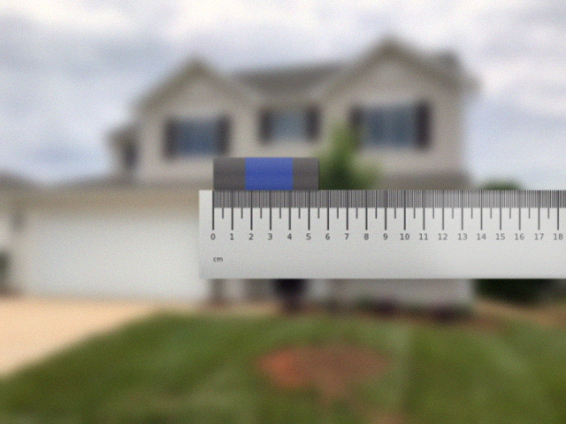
**5.5** cm
